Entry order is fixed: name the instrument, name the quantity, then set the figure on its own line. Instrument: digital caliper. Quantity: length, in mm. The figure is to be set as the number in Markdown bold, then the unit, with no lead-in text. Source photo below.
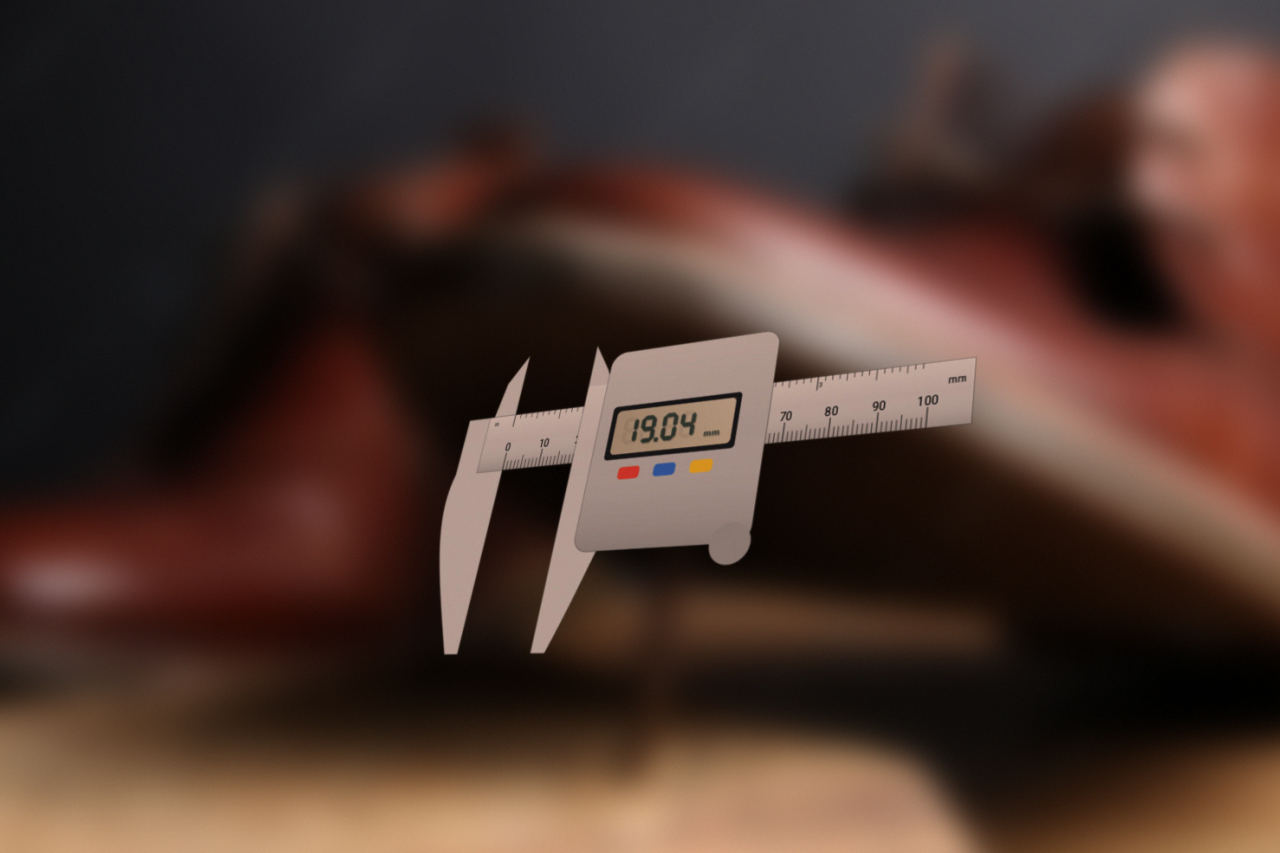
**19.04** mm
